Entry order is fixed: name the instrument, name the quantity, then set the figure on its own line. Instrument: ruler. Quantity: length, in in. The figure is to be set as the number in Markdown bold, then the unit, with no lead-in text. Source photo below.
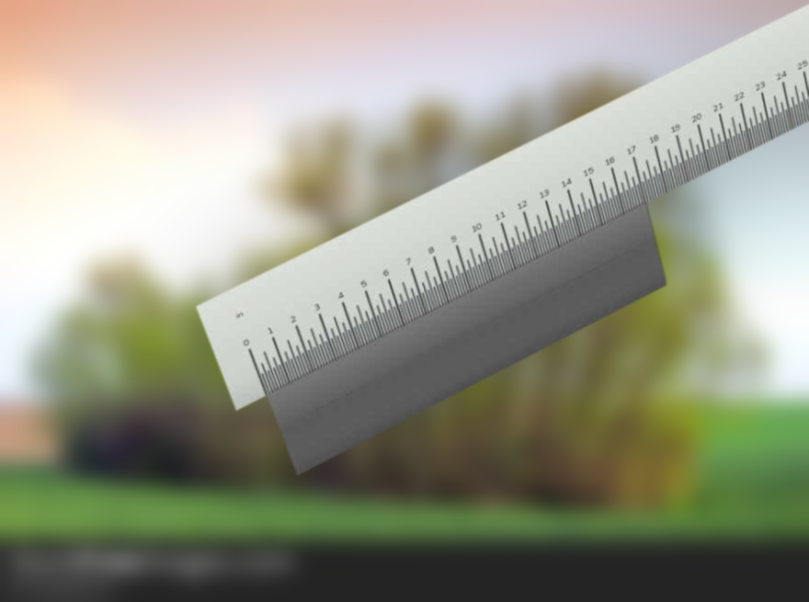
**17** in
